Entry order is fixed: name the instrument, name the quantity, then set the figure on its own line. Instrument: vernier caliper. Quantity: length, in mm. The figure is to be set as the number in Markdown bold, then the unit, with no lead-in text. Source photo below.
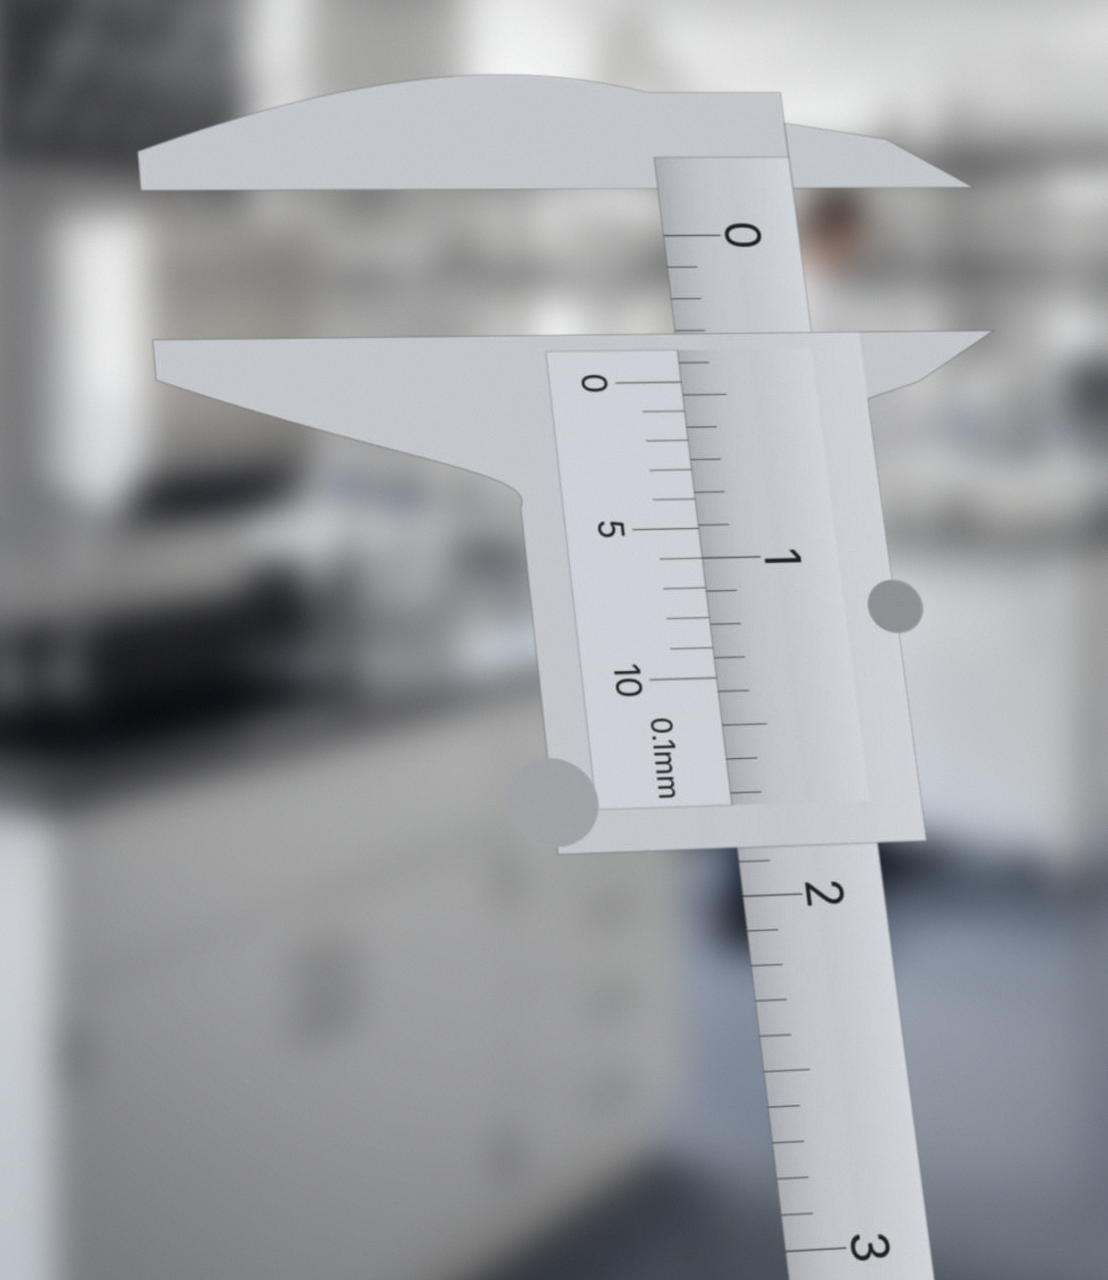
**4.6** mm
